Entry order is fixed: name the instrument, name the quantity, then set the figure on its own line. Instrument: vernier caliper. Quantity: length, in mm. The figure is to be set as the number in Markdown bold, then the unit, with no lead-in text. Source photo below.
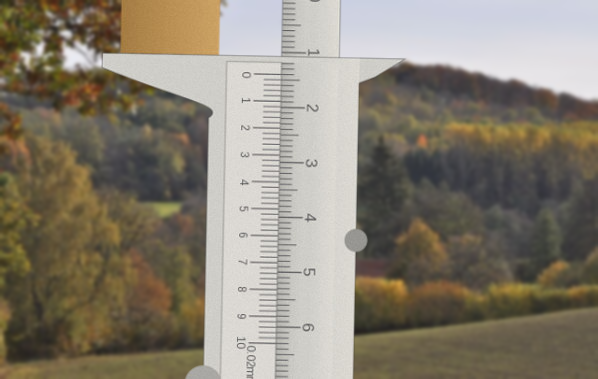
**14.0** mm
